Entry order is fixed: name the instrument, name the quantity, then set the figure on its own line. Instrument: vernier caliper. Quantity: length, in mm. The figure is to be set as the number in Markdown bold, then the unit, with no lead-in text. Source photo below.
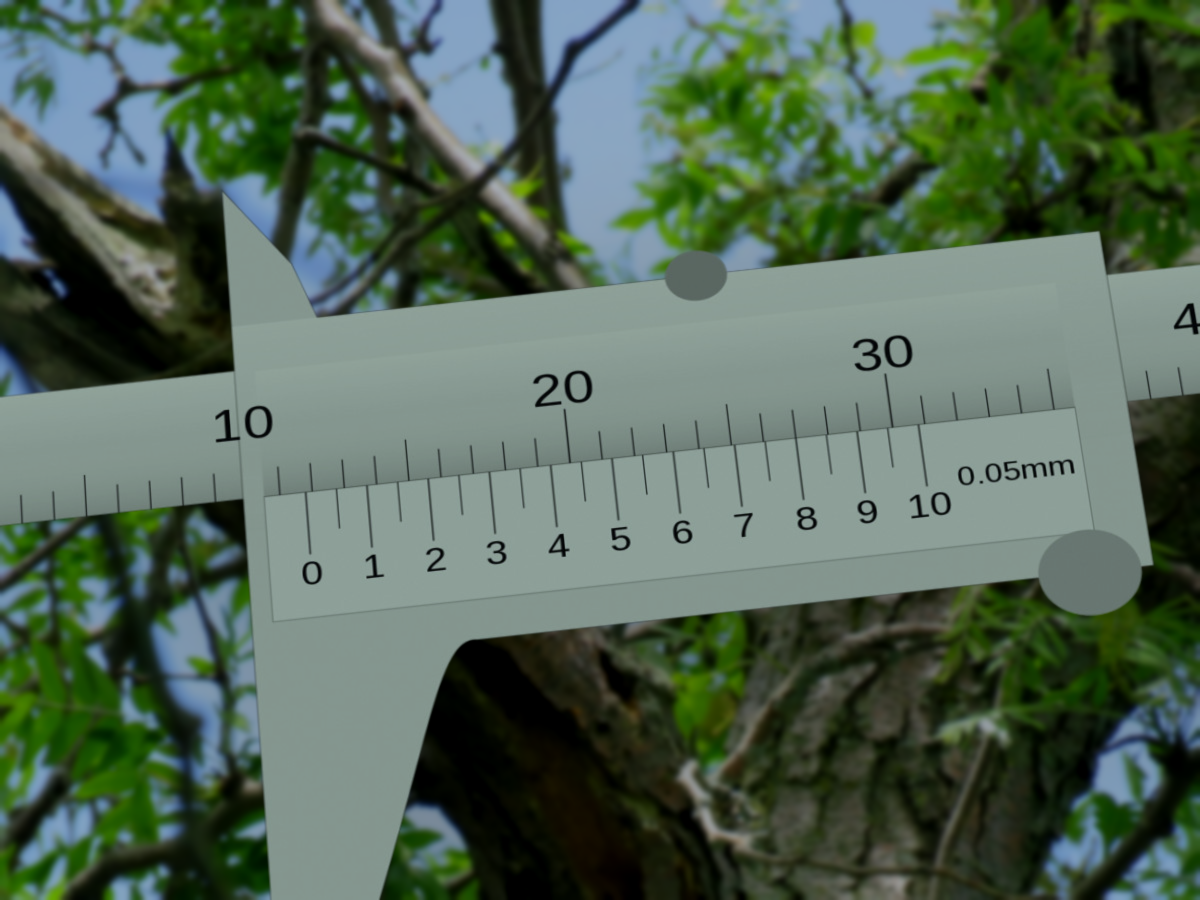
**11.80** mm
